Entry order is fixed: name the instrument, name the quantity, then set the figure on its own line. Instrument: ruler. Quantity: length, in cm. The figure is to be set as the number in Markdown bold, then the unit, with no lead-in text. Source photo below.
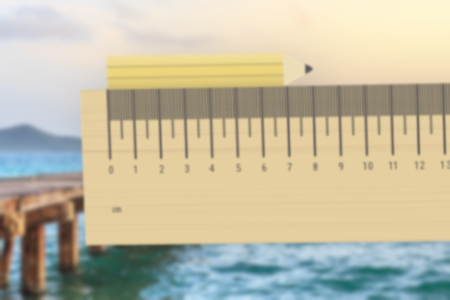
**8** cm
